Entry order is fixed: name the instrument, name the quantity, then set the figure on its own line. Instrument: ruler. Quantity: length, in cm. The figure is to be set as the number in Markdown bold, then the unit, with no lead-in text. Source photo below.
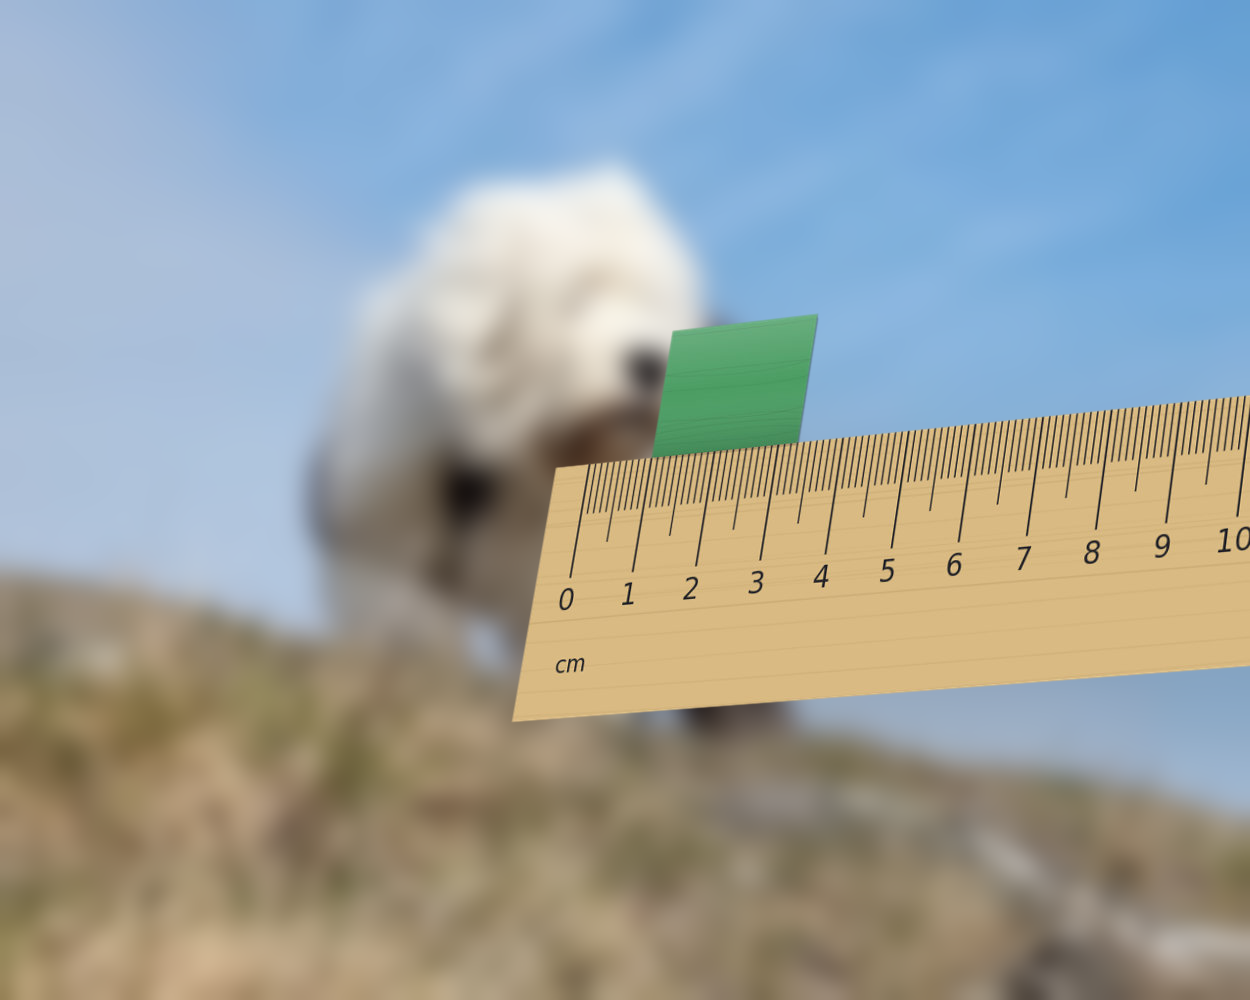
**2.3** cm
